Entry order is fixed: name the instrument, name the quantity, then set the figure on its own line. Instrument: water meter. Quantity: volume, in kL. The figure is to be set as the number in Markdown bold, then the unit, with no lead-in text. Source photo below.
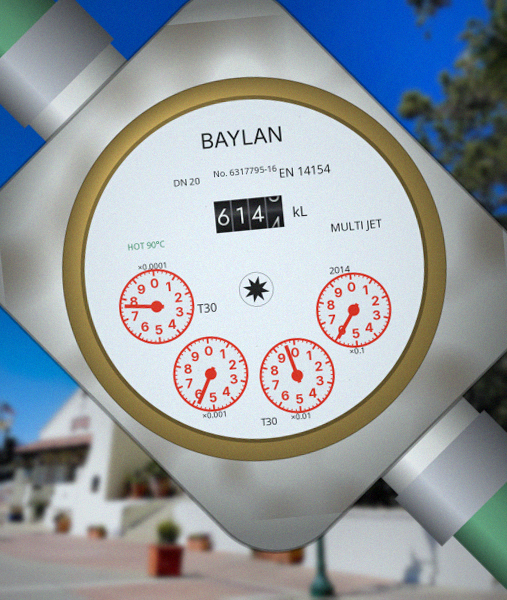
**6143.5957** kL
